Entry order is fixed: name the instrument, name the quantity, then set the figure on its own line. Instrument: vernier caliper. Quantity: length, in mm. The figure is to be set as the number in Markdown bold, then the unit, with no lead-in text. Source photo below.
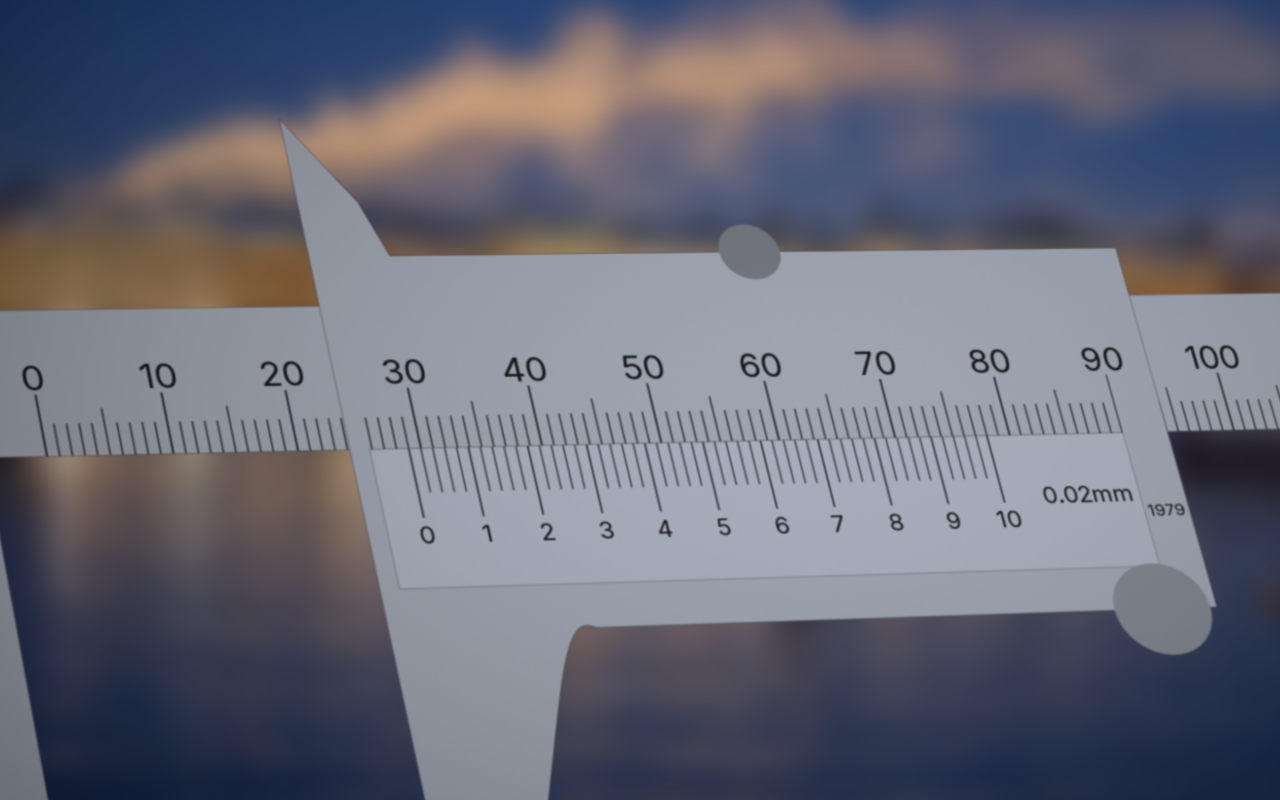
**29.0** mm
